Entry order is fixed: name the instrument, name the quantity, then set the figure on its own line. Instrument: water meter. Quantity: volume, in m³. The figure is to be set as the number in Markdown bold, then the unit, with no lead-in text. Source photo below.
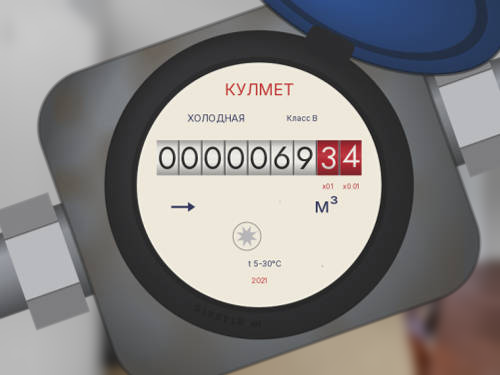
**69.34** m³
